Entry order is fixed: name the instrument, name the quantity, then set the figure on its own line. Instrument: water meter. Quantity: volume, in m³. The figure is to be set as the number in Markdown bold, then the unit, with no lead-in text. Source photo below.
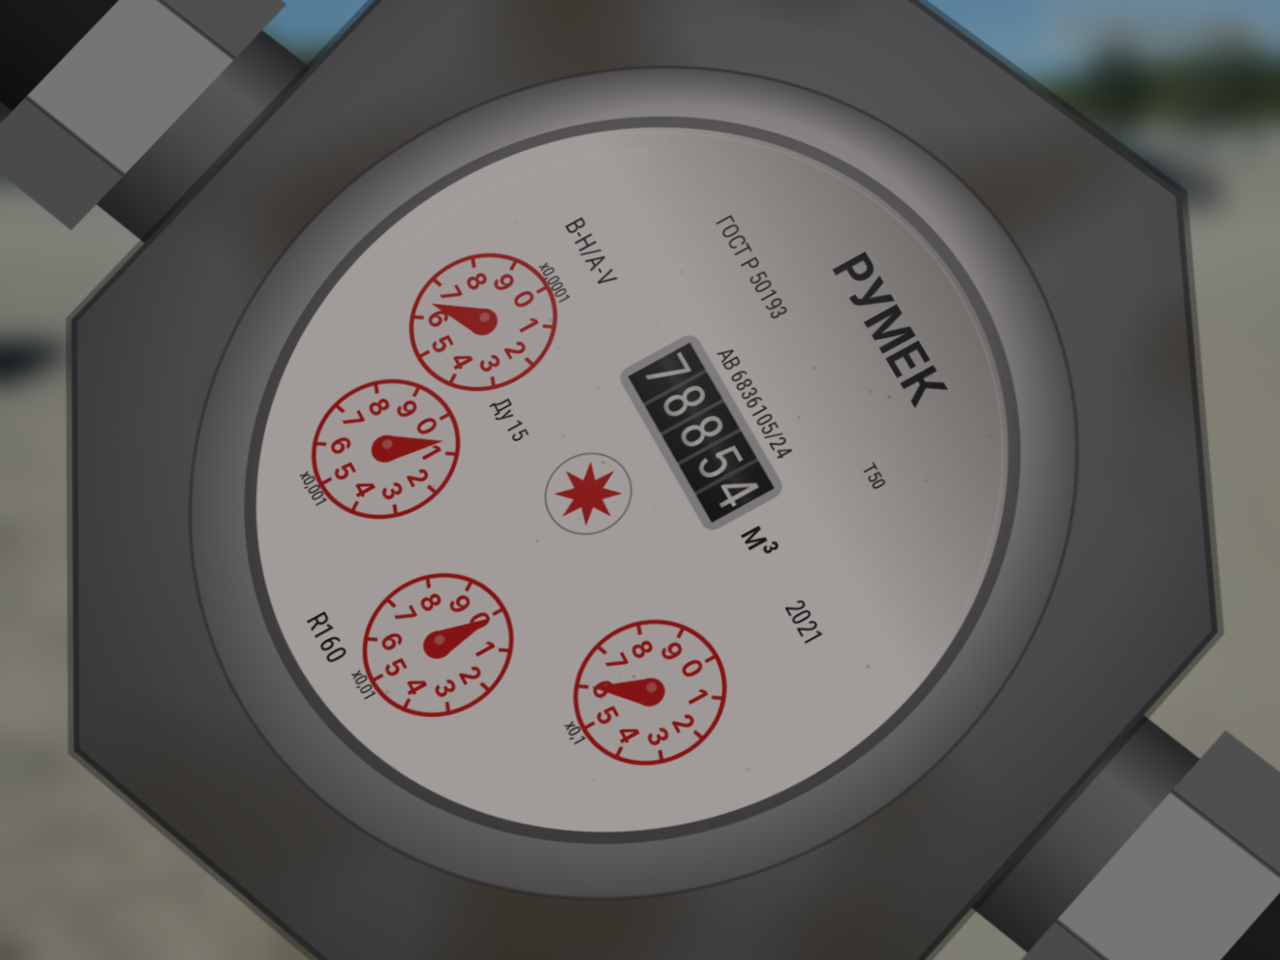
**78854.6006** m³
